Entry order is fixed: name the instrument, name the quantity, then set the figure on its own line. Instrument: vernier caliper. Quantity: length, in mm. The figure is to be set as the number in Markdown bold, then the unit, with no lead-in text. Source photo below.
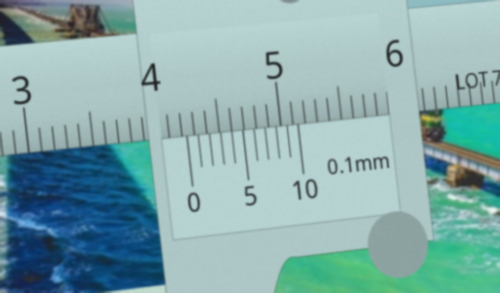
**42.4** mm
